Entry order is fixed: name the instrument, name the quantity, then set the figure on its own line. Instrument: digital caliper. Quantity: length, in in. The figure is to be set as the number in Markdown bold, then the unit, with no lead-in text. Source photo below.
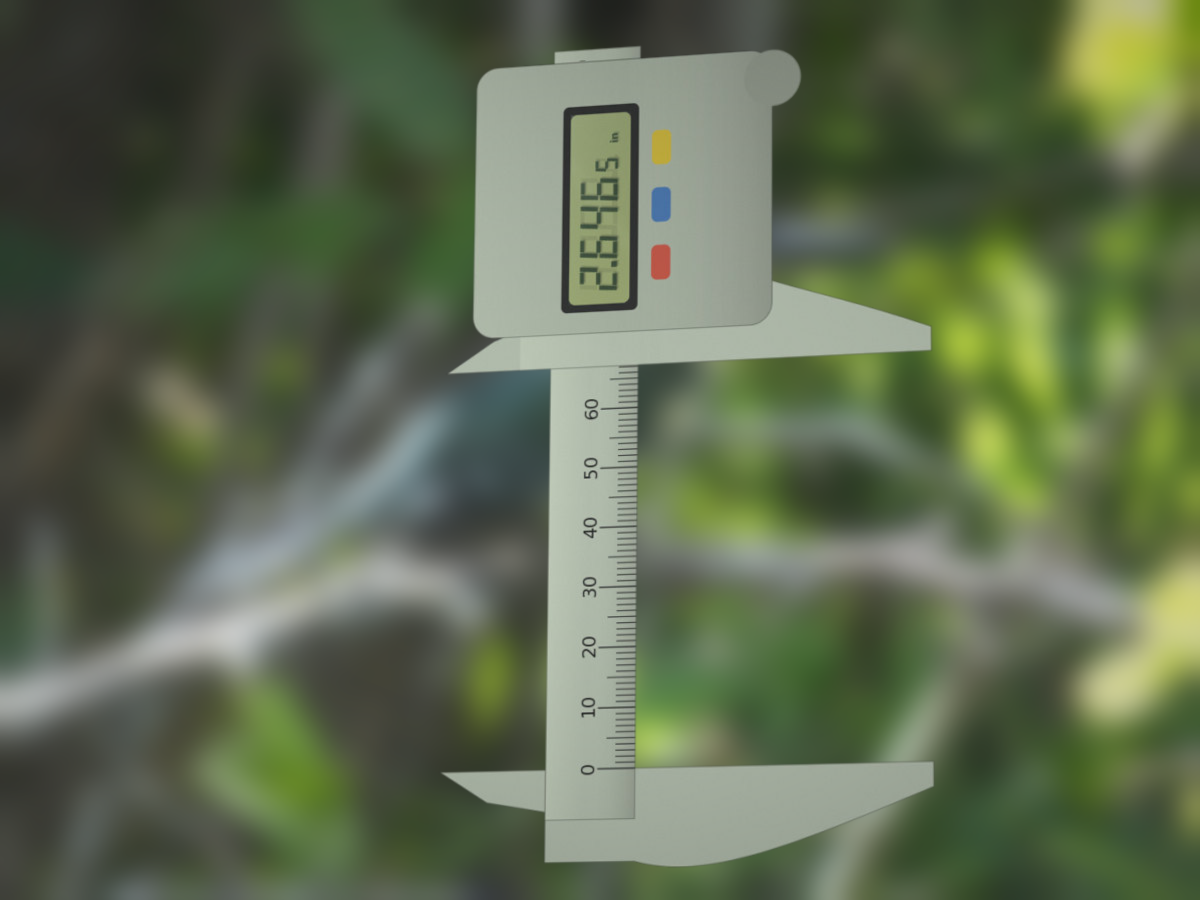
**2.6465** in
